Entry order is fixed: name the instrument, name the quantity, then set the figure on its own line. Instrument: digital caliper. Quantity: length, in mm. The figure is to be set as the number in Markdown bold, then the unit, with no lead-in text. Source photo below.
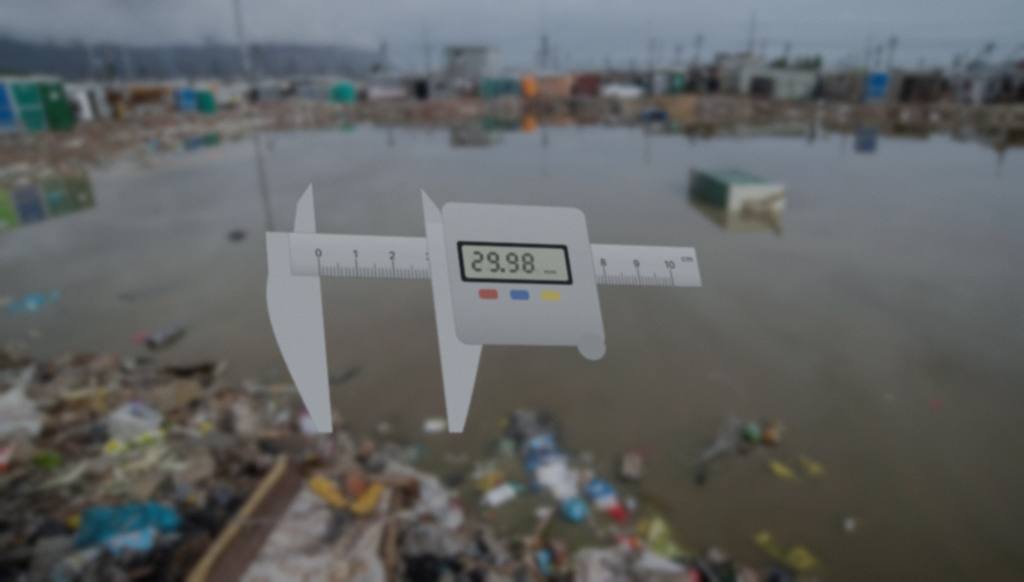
**29.98** mm
